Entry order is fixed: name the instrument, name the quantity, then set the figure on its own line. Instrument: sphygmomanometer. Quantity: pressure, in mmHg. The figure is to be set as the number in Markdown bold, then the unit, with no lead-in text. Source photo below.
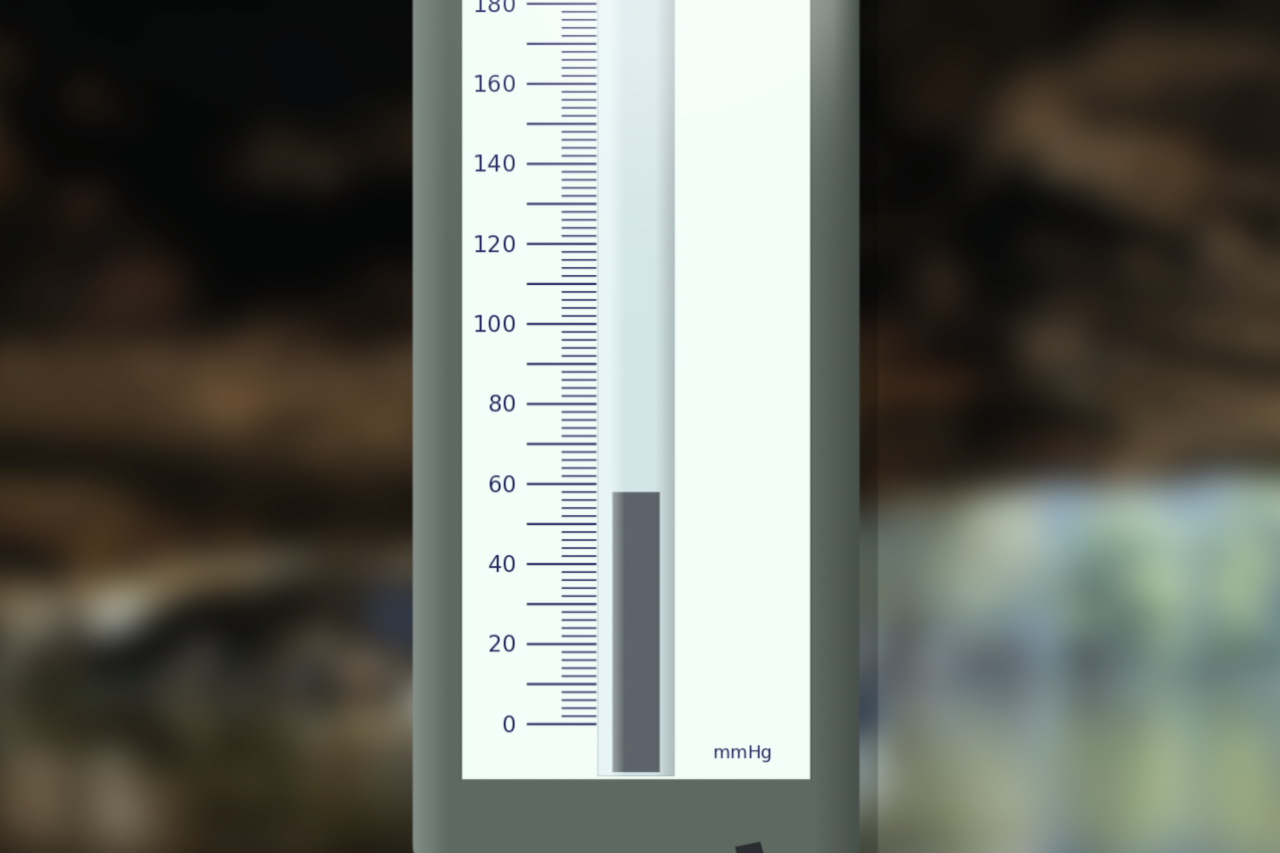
**58** mmHg
